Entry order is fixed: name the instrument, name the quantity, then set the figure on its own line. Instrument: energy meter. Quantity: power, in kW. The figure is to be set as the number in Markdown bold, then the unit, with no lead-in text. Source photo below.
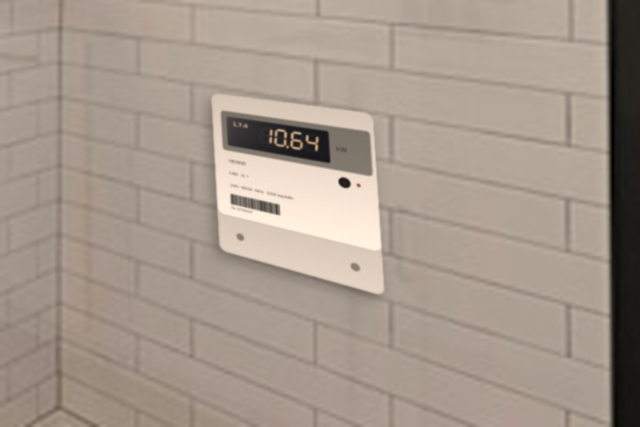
**10.64** kW
